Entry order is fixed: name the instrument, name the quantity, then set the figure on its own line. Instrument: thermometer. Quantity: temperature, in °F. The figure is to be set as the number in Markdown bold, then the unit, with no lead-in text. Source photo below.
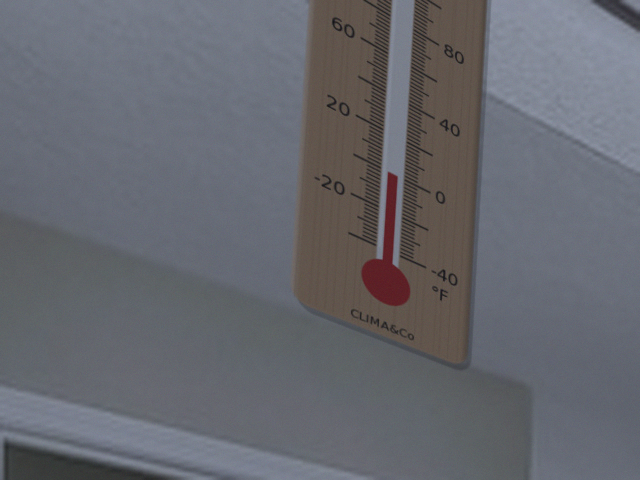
**0** °F
